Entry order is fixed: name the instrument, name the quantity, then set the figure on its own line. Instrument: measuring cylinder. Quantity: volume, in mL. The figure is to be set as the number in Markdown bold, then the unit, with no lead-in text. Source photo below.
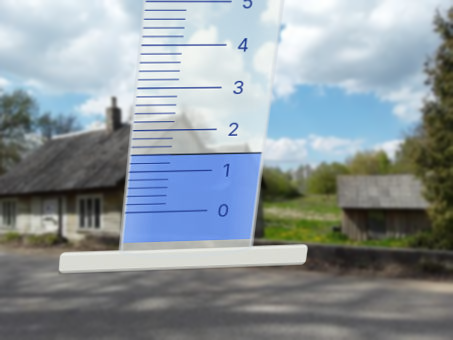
**1.4** mL
